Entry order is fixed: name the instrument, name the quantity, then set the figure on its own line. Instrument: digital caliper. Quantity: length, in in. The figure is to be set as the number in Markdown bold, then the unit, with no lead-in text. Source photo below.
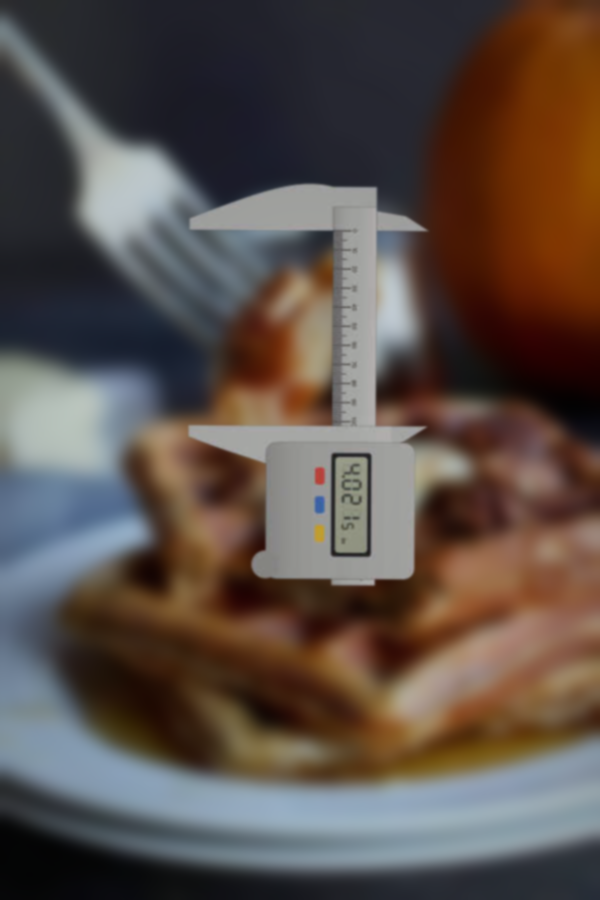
**4.0215** in
